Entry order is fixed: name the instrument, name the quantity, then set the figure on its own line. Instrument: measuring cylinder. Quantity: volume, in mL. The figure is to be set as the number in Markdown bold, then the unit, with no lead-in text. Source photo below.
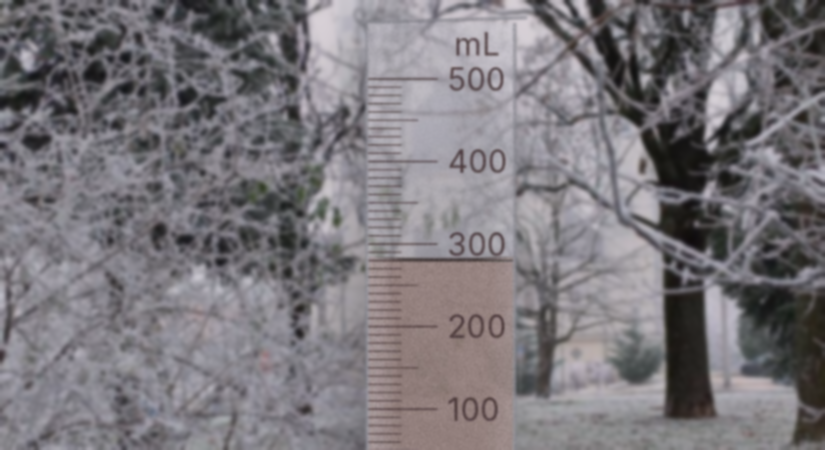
**280** mL
